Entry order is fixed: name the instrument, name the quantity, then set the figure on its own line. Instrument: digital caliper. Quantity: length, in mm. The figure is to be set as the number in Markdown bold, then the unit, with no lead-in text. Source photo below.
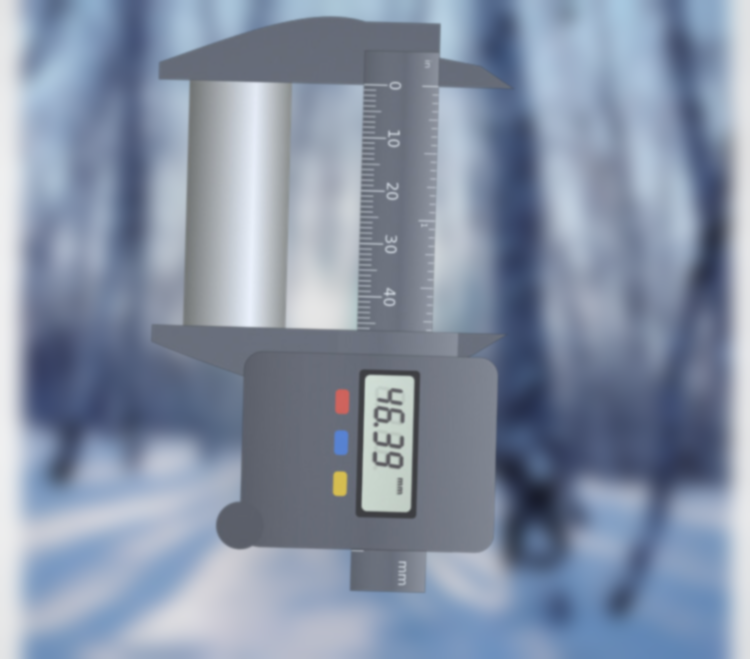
**46.39** mm
